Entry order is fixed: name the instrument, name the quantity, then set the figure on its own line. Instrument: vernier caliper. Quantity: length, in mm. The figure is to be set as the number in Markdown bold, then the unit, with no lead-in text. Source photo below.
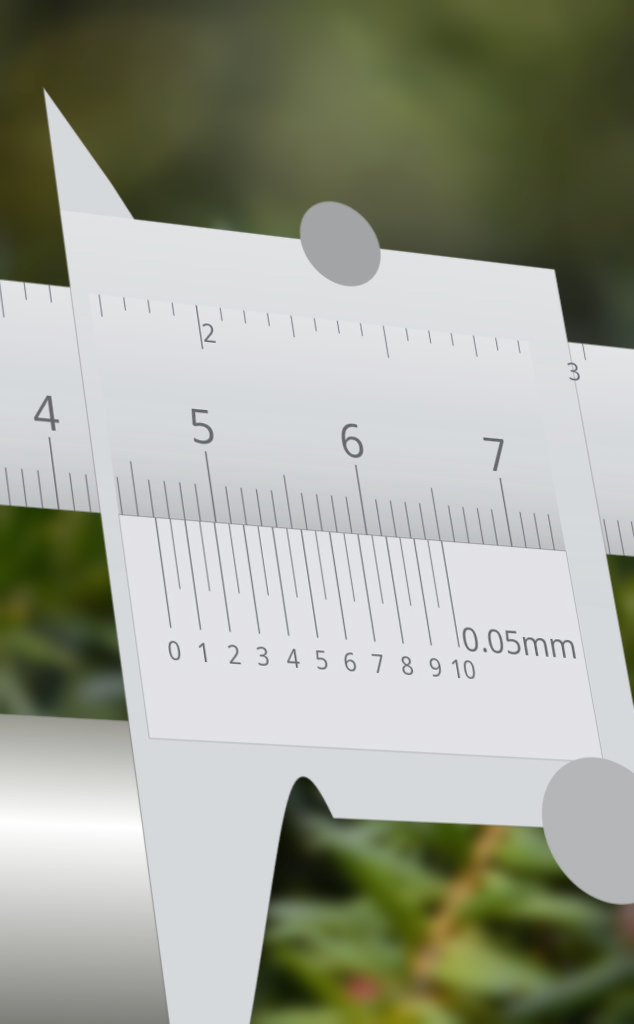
**46.1** mm
